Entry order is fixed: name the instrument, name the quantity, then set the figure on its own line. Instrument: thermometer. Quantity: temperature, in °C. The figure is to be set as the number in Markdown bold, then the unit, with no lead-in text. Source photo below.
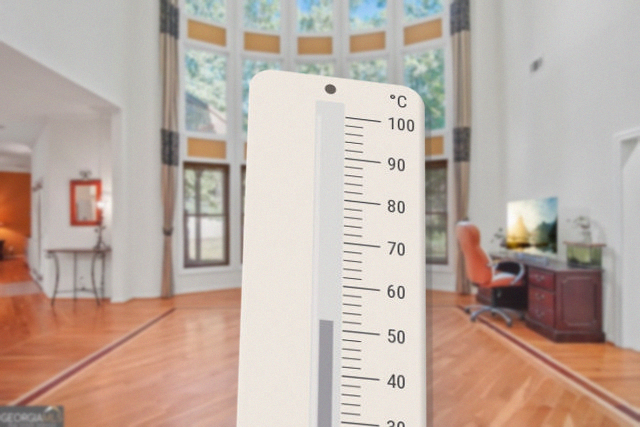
**52** °C
